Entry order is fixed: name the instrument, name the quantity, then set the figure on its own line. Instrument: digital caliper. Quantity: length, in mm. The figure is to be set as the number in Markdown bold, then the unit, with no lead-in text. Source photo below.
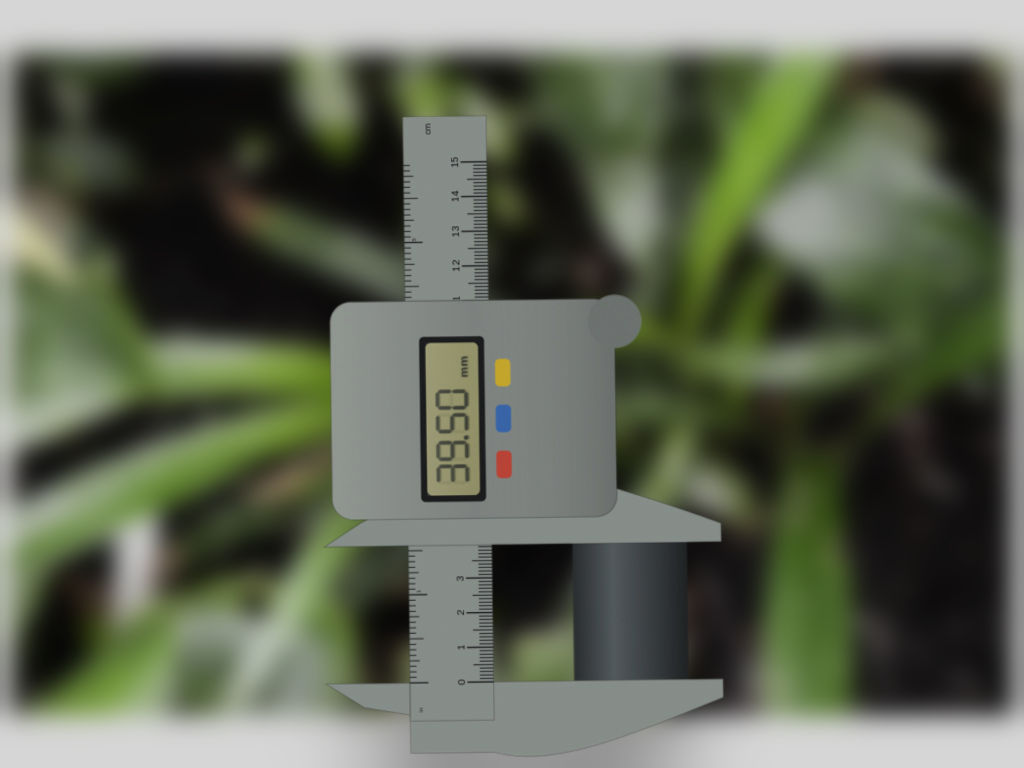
**39.50** mm
